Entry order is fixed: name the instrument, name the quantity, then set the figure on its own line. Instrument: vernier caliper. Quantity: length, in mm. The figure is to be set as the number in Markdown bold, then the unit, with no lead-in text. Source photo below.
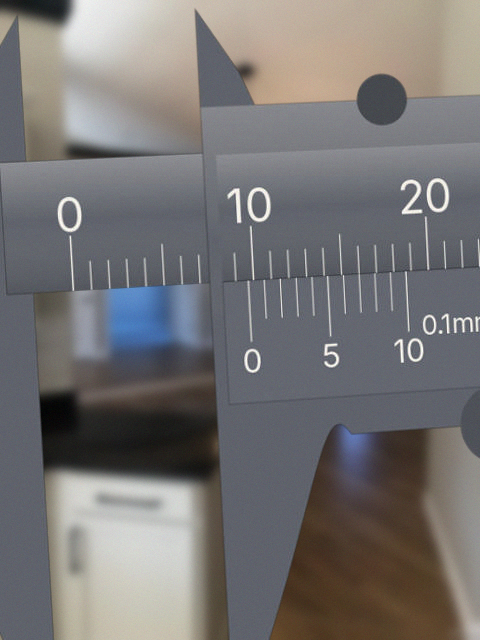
**9.7** mm
